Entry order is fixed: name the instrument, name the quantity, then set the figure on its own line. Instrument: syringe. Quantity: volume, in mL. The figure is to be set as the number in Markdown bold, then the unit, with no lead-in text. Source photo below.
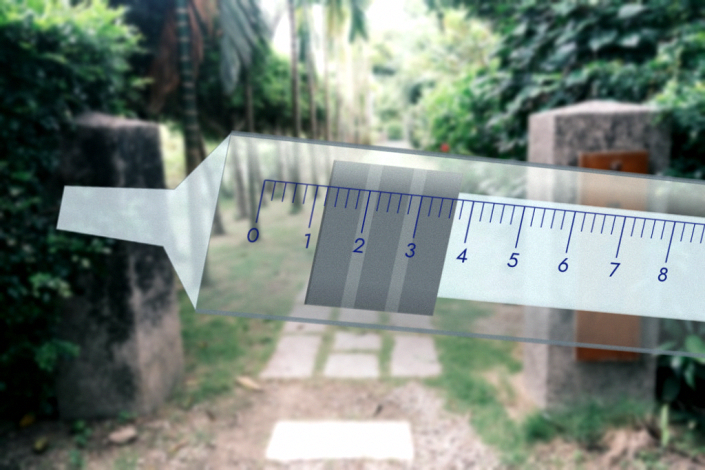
**1.2** mL
